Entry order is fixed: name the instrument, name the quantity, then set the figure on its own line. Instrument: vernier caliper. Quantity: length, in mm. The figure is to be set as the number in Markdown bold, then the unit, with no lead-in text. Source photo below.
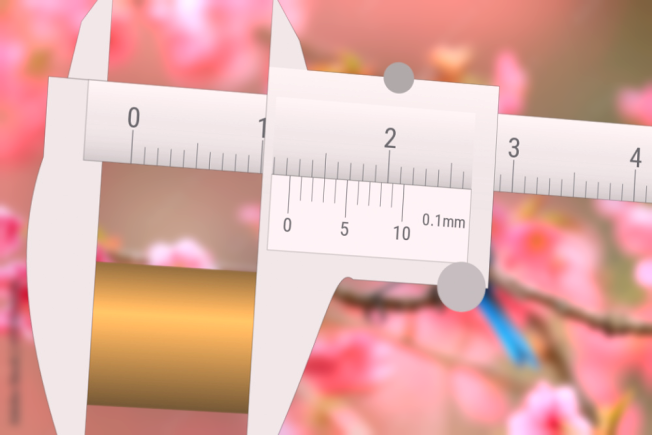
**12.3** mm
